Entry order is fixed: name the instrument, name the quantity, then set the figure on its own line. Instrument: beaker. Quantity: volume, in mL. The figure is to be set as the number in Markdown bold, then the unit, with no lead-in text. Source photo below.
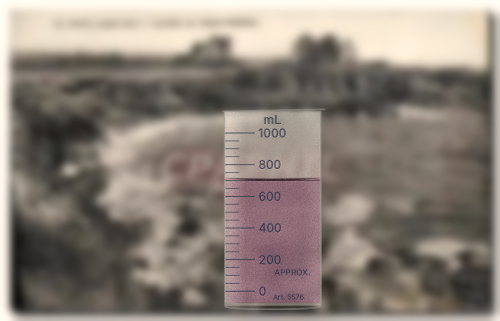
**700** mL
